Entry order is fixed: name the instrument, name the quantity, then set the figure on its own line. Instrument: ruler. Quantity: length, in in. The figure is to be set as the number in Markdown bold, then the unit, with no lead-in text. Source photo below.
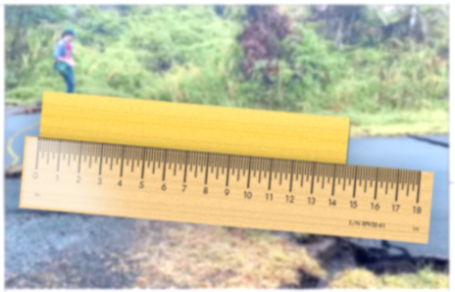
**14.5** in
